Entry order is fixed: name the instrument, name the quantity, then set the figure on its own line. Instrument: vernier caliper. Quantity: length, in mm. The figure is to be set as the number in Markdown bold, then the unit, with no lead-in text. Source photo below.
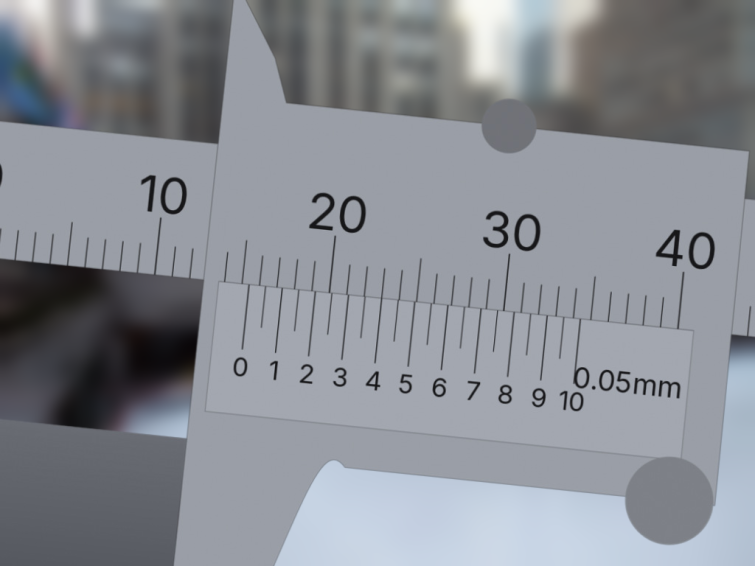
**15.4** mm
